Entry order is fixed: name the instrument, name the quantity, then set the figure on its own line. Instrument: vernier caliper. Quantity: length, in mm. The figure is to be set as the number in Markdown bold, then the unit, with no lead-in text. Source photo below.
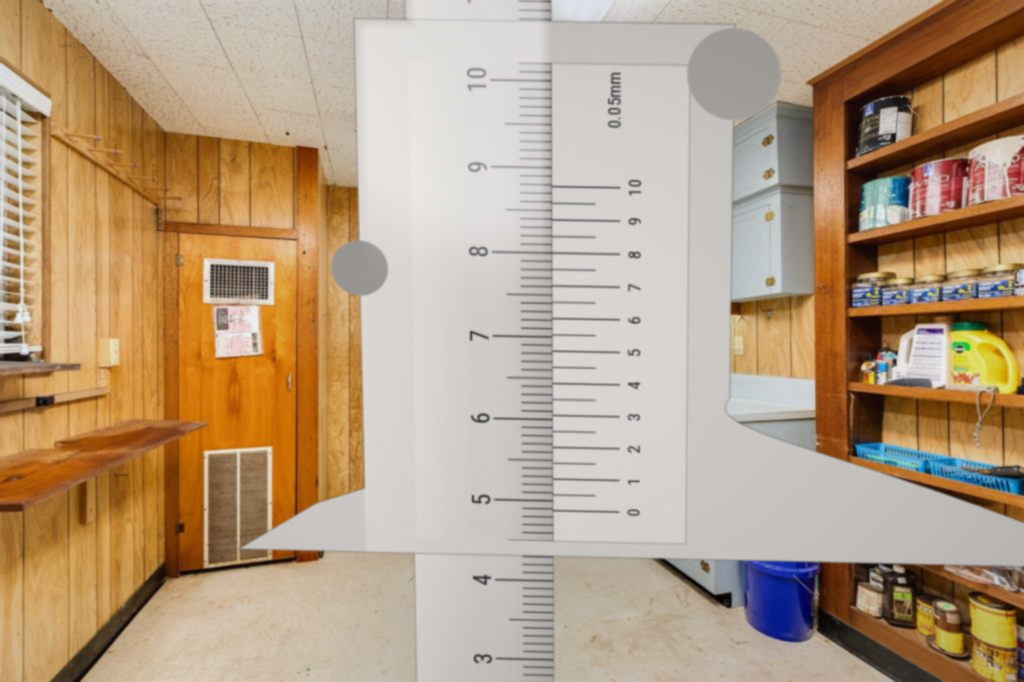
**48.8** mm
